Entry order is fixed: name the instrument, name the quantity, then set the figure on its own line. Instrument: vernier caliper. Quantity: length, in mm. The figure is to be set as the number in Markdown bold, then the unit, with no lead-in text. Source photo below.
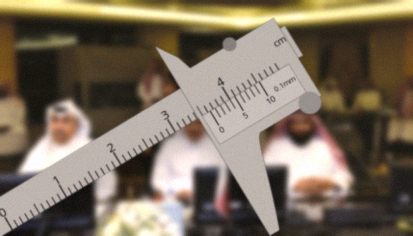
**36.4** mm
